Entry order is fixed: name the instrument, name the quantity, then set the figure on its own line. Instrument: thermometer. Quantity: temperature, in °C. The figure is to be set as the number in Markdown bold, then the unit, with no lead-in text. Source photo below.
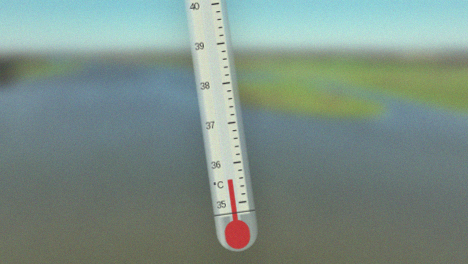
**35.6** °C
